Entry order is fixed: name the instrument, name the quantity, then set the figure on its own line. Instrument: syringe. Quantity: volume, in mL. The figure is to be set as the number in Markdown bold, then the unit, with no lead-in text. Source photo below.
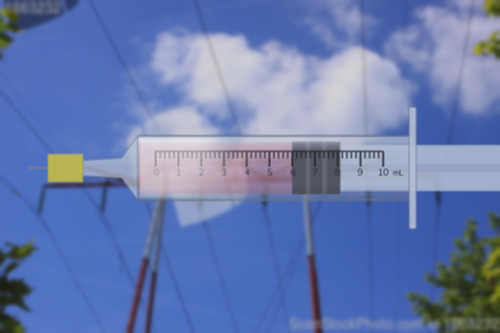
**6** mL
